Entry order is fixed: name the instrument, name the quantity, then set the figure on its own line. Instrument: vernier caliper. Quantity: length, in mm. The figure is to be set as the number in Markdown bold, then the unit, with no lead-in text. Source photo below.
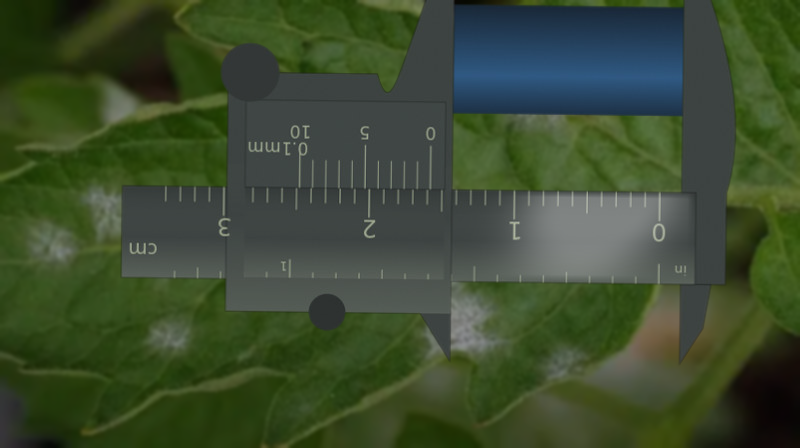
**15.8** mm
